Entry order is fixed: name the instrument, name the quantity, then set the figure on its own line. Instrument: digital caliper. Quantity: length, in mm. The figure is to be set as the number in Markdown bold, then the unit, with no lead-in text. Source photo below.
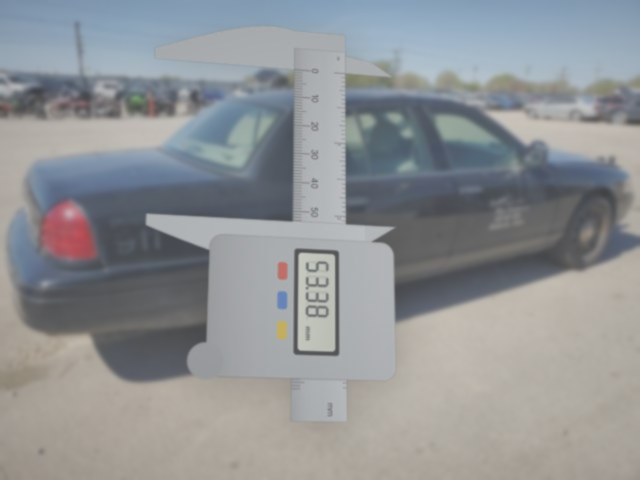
**53.38** mm
